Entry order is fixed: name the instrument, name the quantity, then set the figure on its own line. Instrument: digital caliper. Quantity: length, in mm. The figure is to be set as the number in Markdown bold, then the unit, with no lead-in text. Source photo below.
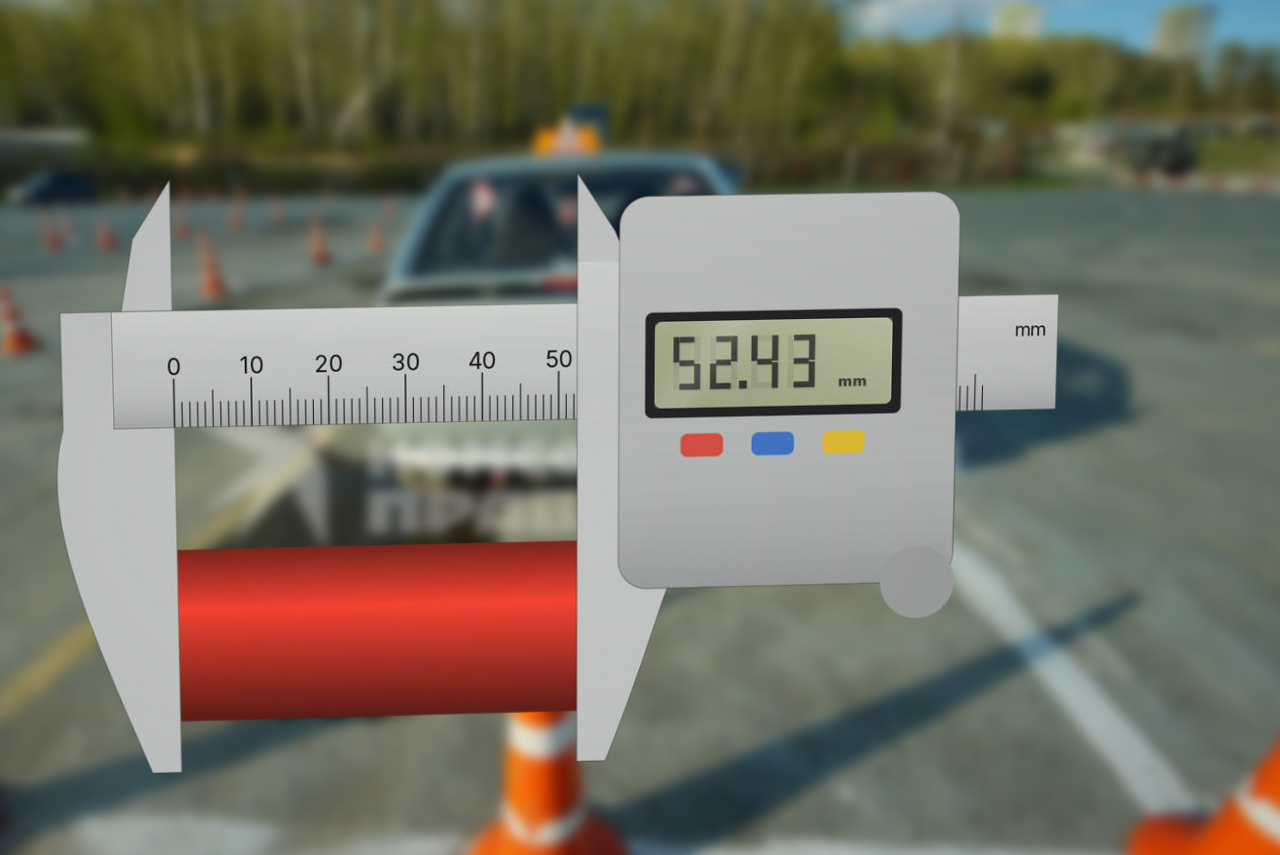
**52.43** mm
